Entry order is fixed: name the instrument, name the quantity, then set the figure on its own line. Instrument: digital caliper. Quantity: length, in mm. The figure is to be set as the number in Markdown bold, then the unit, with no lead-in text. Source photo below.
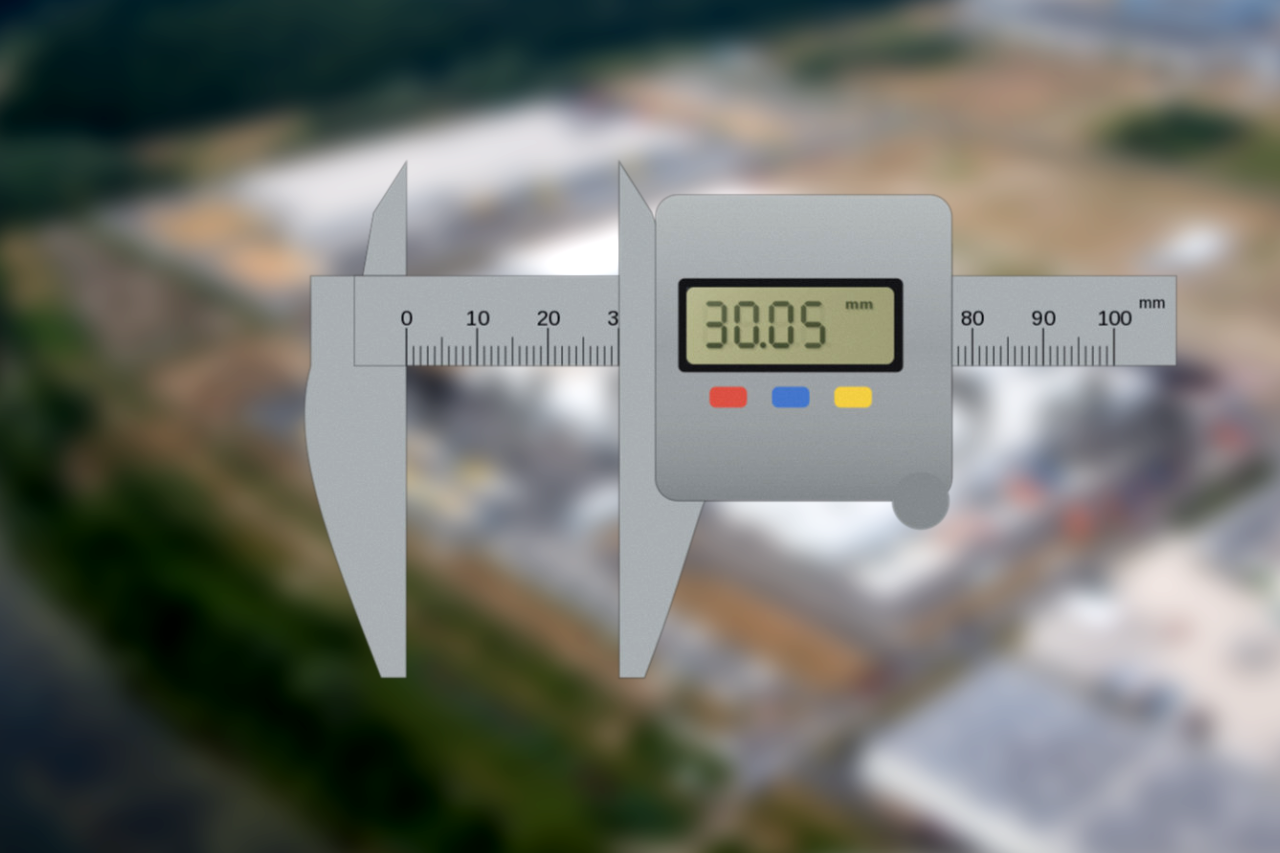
**30.05** mm
